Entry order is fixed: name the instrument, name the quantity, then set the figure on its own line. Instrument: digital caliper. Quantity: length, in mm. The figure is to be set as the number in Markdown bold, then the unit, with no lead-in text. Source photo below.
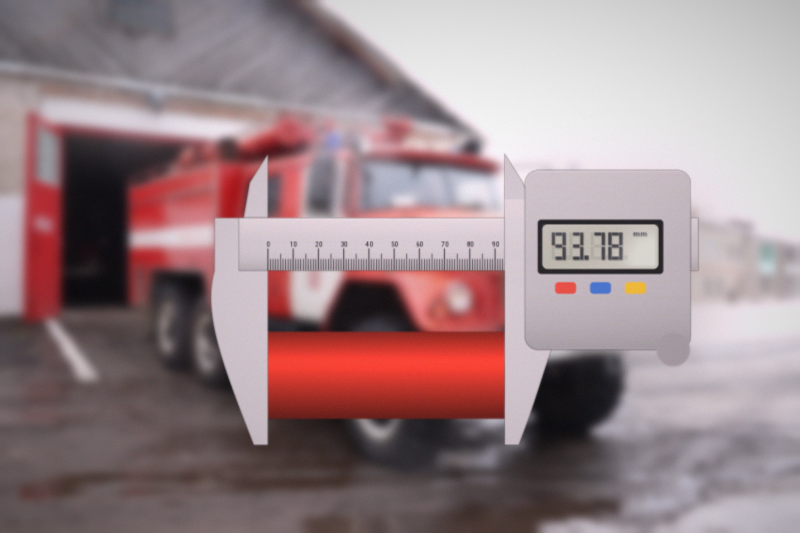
**93.78** mm
